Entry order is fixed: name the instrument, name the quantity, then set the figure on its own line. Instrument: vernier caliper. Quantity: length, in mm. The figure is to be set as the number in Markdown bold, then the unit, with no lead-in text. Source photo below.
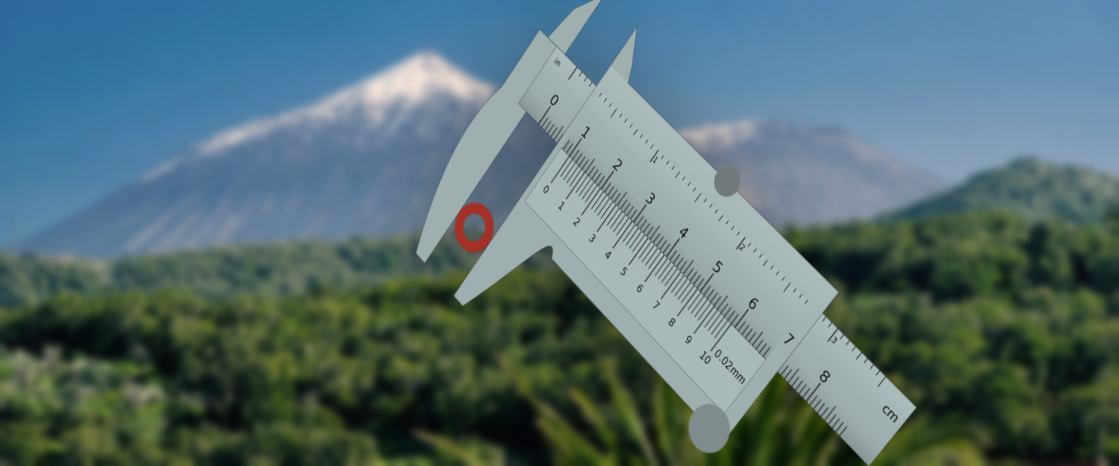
**10.0** mm
